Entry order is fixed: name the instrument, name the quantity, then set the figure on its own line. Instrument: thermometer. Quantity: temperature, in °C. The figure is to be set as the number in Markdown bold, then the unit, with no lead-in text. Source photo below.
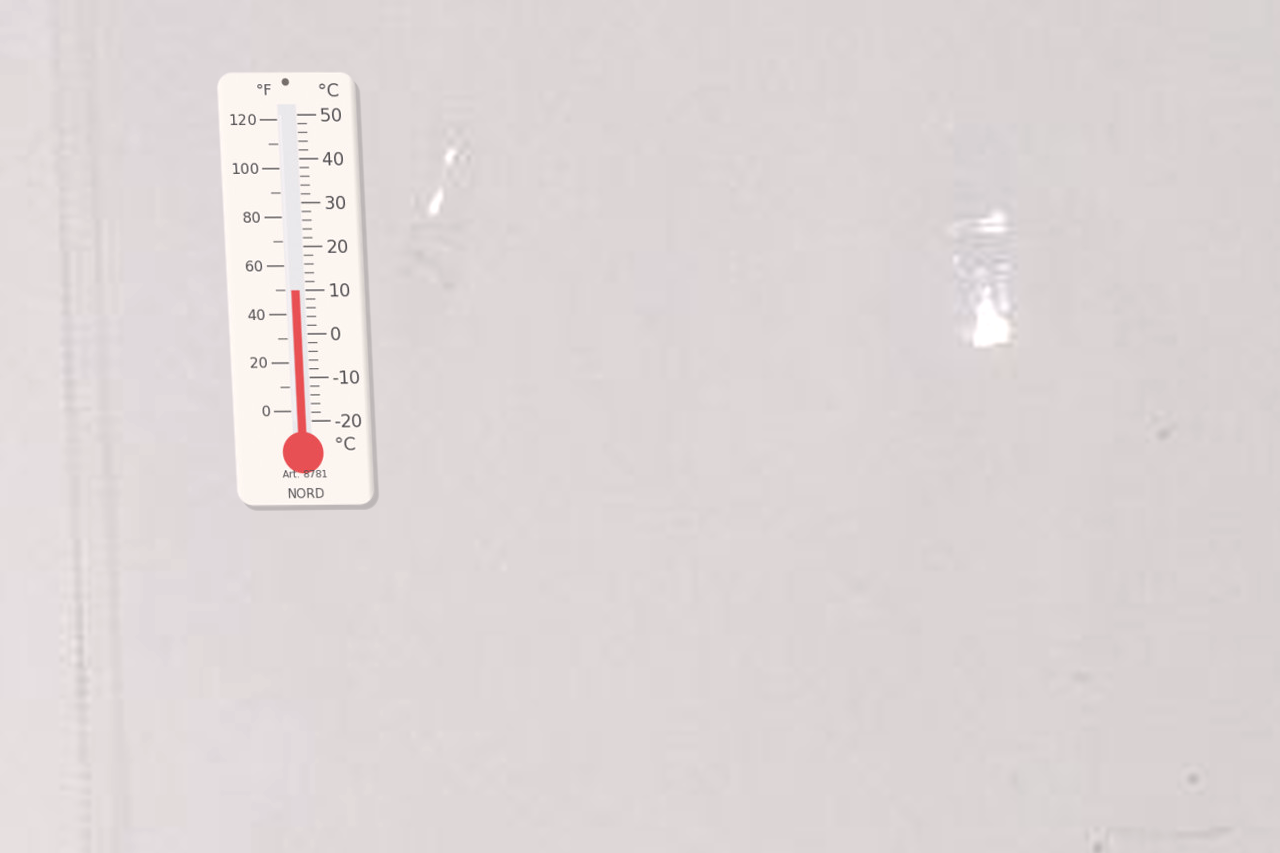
**10** °C
